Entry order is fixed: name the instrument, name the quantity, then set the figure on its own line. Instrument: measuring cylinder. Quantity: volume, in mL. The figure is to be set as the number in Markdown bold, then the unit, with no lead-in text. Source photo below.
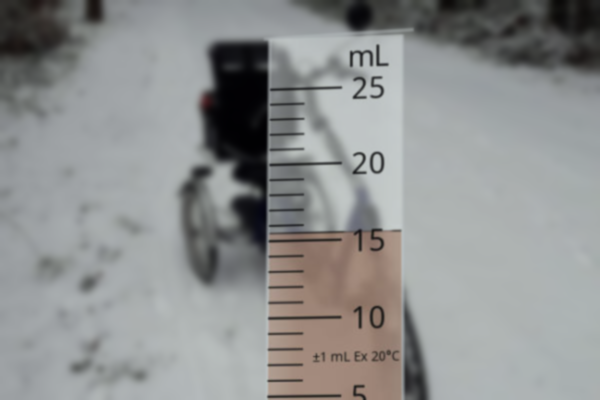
**15.5** mL
